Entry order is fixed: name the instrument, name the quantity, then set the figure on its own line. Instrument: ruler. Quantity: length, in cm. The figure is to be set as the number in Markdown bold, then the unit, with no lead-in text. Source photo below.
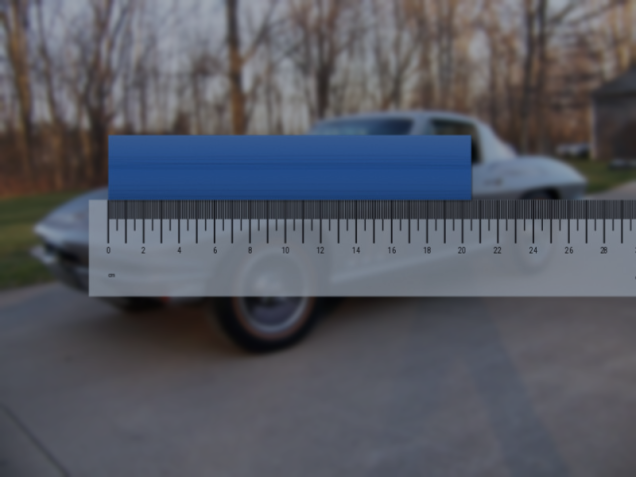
**20.5** cm
